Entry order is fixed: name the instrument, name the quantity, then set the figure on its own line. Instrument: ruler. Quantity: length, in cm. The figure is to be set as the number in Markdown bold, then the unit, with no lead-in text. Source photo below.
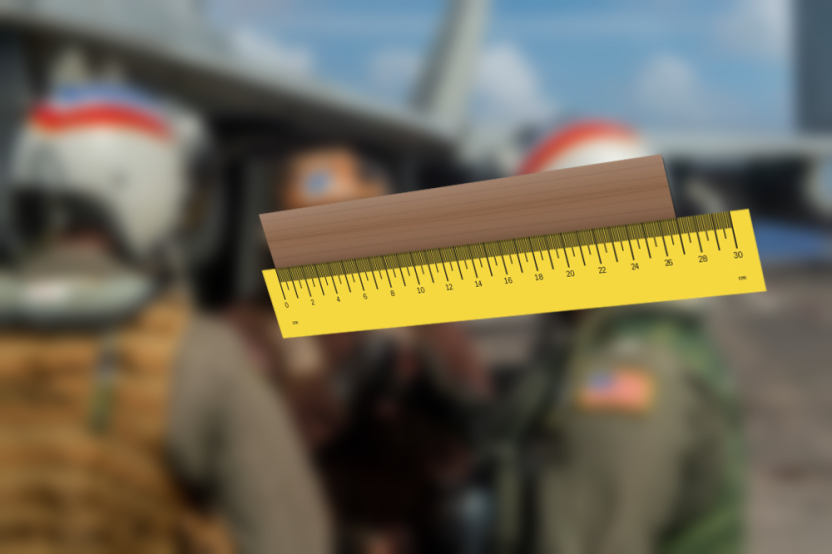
**27** cm
